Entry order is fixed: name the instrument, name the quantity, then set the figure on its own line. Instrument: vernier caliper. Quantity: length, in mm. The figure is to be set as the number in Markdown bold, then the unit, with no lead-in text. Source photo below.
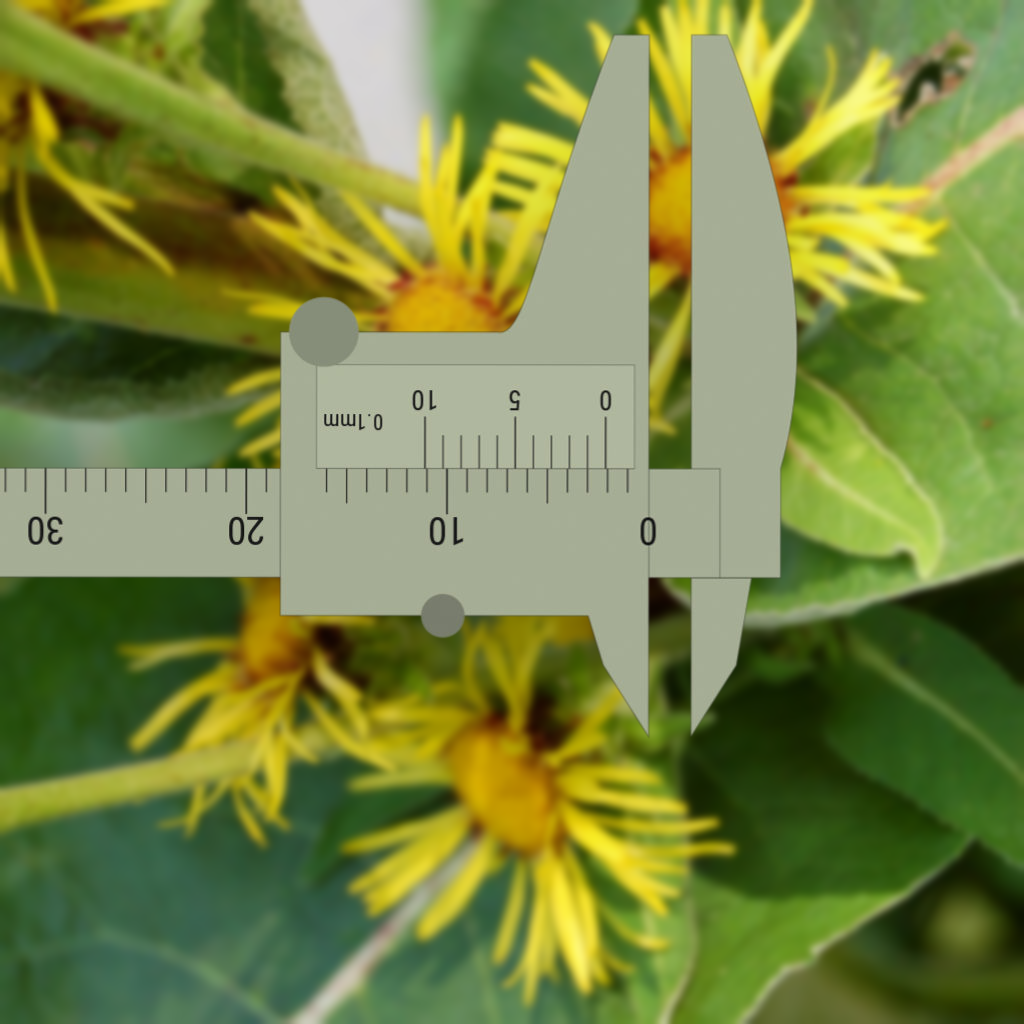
**2.1** mm
